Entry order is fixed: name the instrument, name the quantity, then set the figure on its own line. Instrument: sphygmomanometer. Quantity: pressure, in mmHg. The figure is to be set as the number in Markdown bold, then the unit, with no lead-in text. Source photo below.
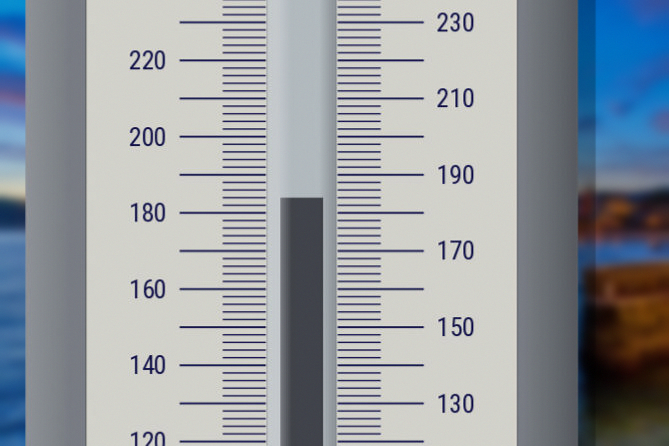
**184** mmHg
